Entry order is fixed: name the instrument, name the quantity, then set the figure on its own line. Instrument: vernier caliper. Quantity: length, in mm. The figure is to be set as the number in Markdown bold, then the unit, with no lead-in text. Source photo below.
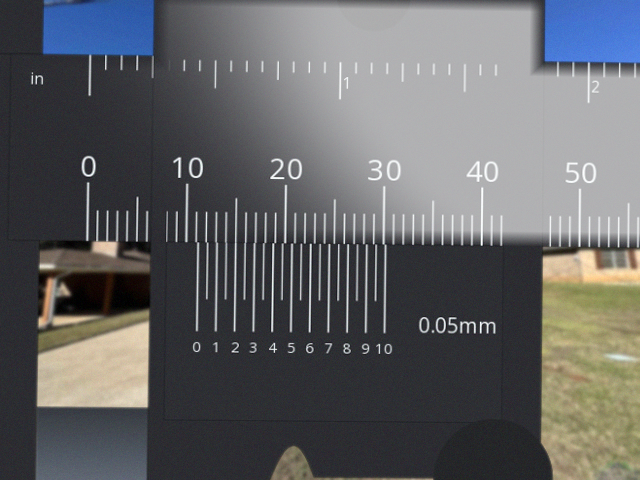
**11.2** mm
